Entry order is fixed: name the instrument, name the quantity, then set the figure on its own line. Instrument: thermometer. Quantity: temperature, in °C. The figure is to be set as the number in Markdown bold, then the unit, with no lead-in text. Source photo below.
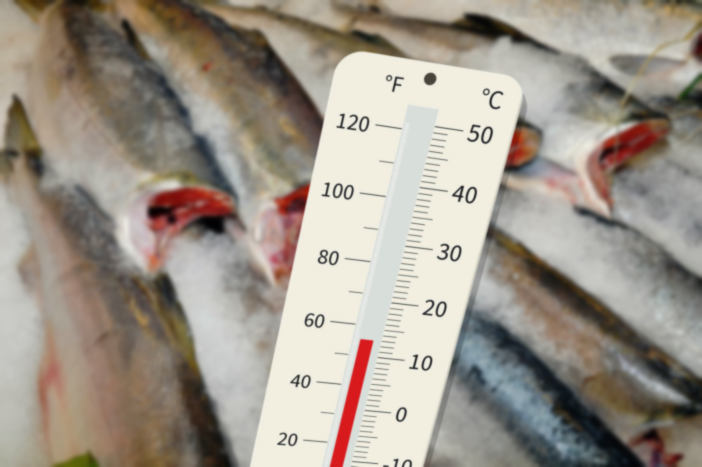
**13** °C
